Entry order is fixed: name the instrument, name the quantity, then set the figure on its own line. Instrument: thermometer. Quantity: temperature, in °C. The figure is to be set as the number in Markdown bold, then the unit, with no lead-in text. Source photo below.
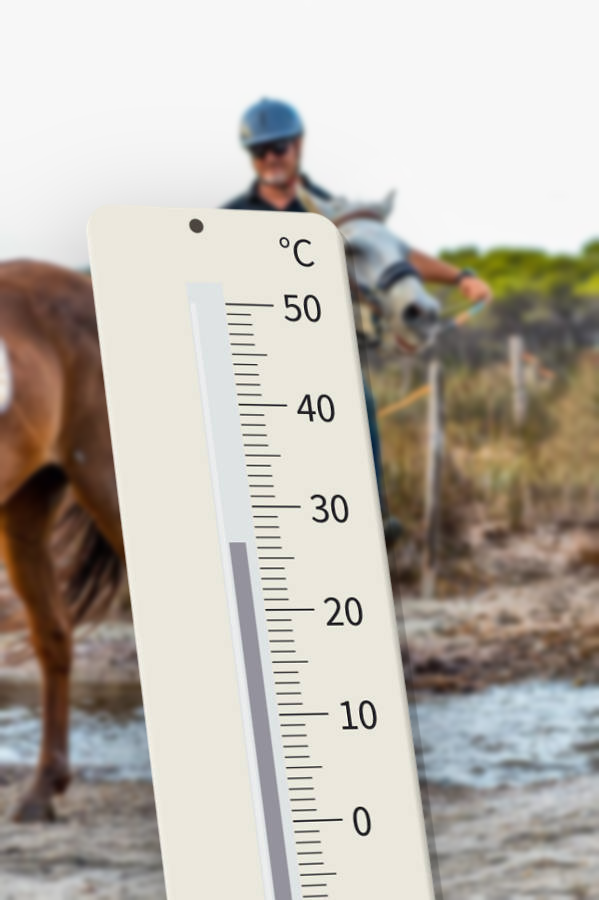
**26.5** °C
